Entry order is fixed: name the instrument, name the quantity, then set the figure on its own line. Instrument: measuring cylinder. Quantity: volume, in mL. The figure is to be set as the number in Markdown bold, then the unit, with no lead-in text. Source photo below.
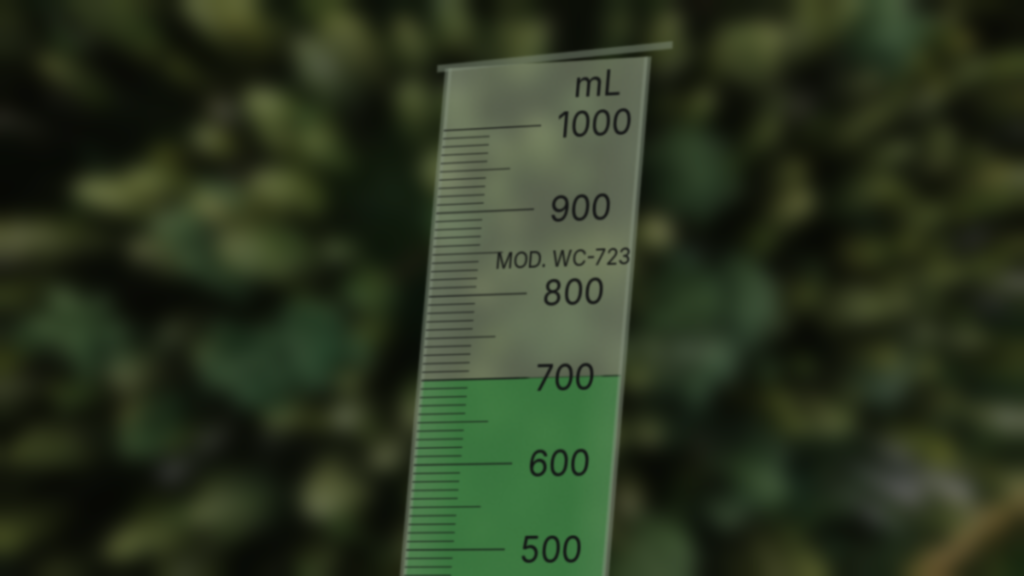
**700** mL
